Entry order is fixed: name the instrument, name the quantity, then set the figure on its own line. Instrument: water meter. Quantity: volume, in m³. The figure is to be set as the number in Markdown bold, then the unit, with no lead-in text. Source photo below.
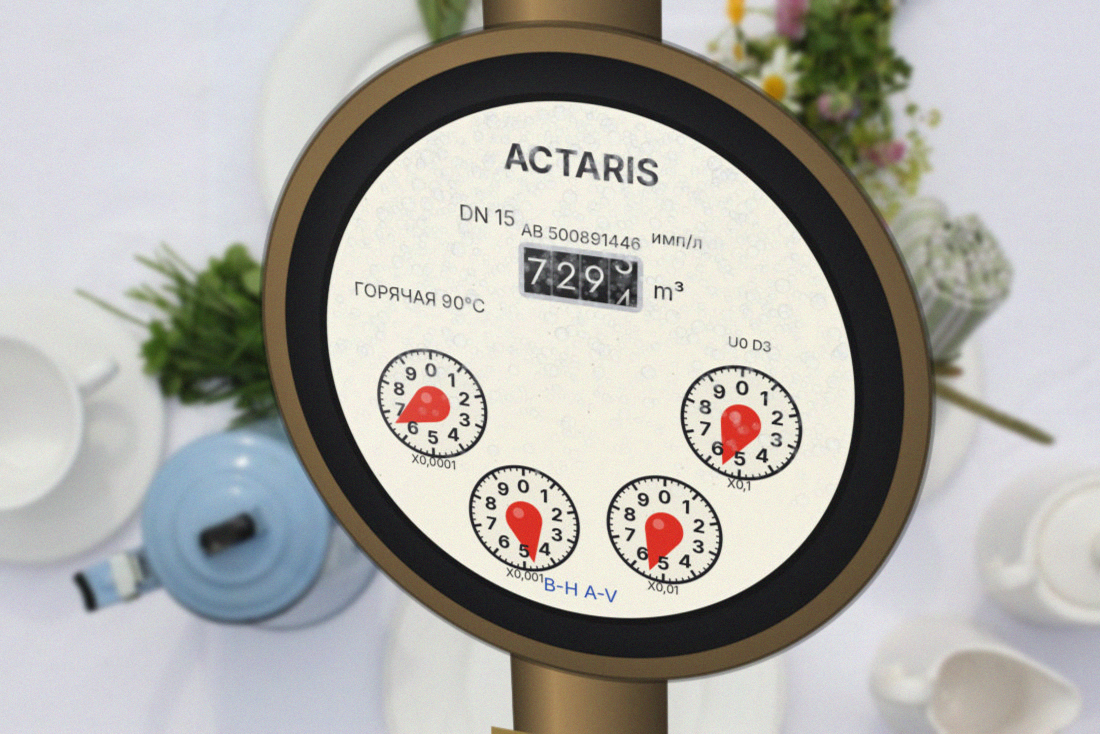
**7293.5546** m³
